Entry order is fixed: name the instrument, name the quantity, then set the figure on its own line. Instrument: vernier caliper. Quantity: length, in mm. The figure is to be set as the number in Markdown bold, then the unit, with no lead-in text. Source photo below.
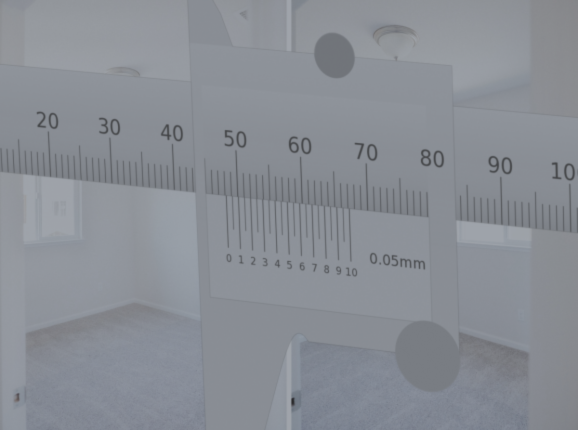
**48.2** mm
